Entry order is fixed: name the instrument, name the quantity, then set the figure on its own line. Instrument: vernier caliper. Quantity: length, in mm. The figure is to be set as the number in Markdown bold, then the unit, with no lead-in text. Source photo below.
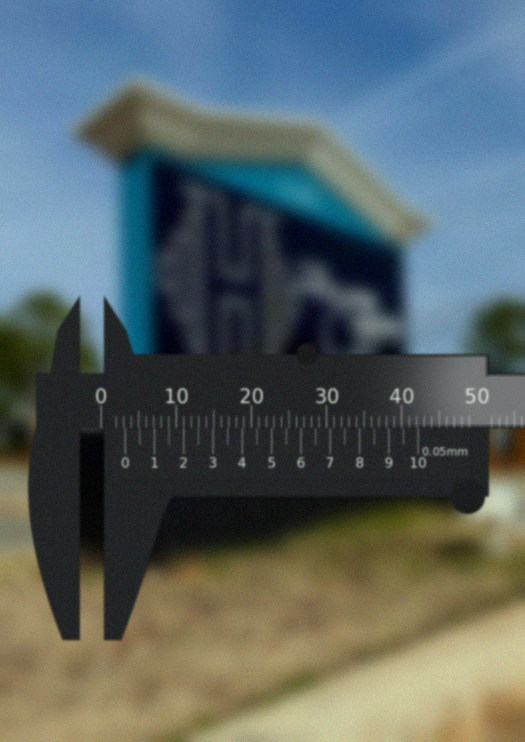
**3.2** mm
